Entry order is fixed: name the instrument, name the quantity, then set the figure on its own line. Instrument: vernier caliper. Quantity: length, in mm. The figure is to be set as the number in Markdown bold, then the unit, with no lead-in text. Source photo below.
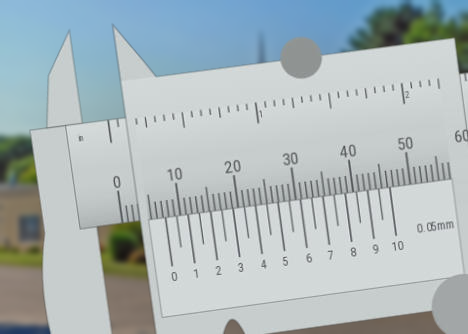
**7.4** mm
